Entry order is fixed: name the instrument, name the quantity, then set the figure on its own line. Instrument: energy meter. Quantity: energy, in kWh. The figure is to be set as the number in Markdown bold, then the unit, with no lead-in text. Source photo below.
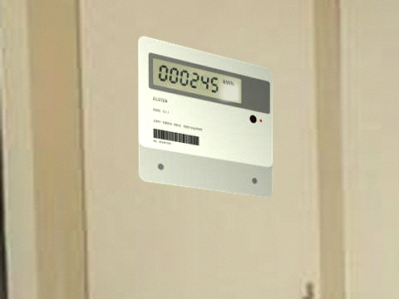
**245** kWh
